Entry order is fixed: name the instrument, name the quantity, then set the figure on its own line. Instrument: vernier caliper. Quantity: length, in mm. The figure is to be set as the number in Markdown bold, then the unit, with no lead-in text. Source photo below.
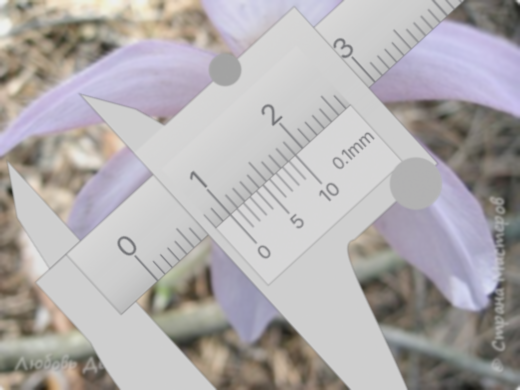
**10.0** mm
